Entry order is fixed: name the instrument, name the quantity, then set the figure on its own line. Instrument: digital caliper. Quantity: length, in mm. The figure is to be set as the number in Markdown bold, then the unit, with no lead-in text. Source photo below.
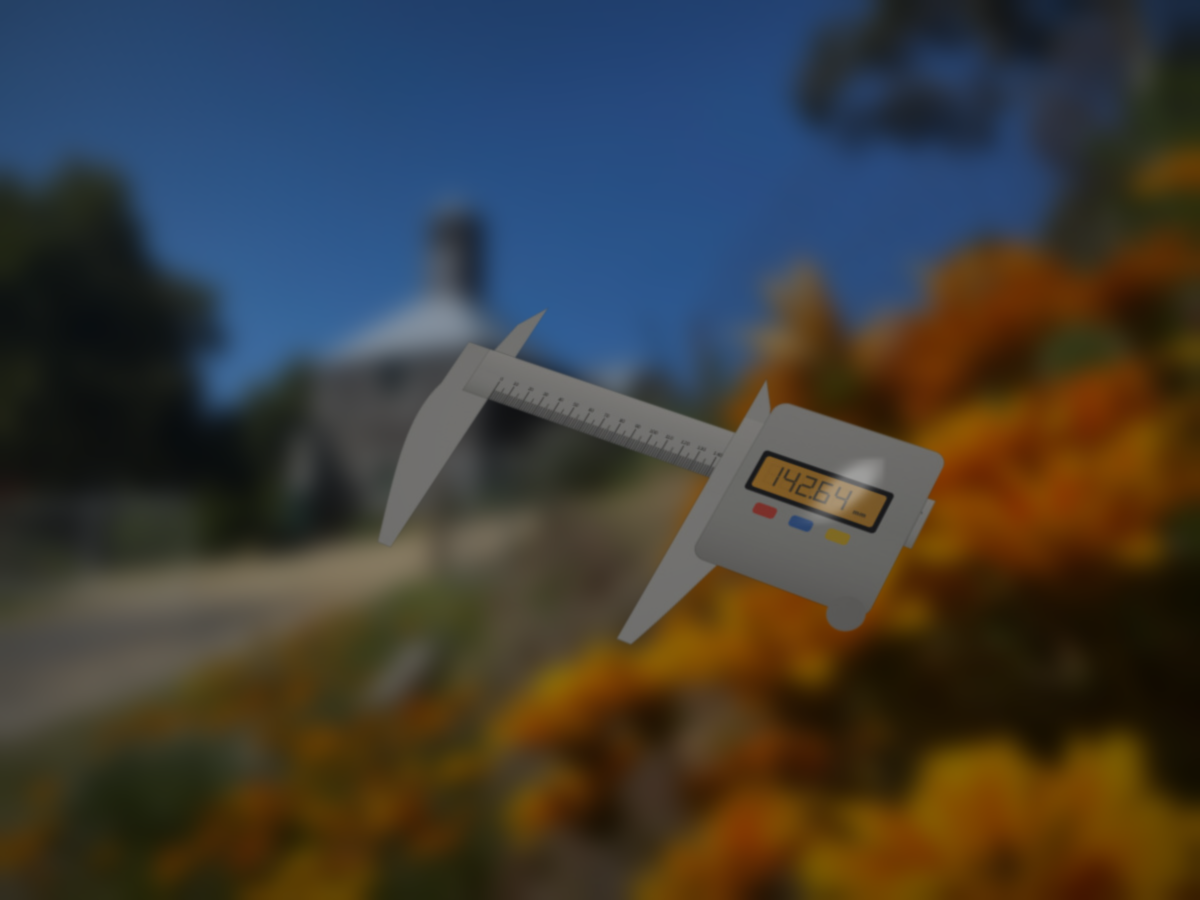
**142.64** mm
